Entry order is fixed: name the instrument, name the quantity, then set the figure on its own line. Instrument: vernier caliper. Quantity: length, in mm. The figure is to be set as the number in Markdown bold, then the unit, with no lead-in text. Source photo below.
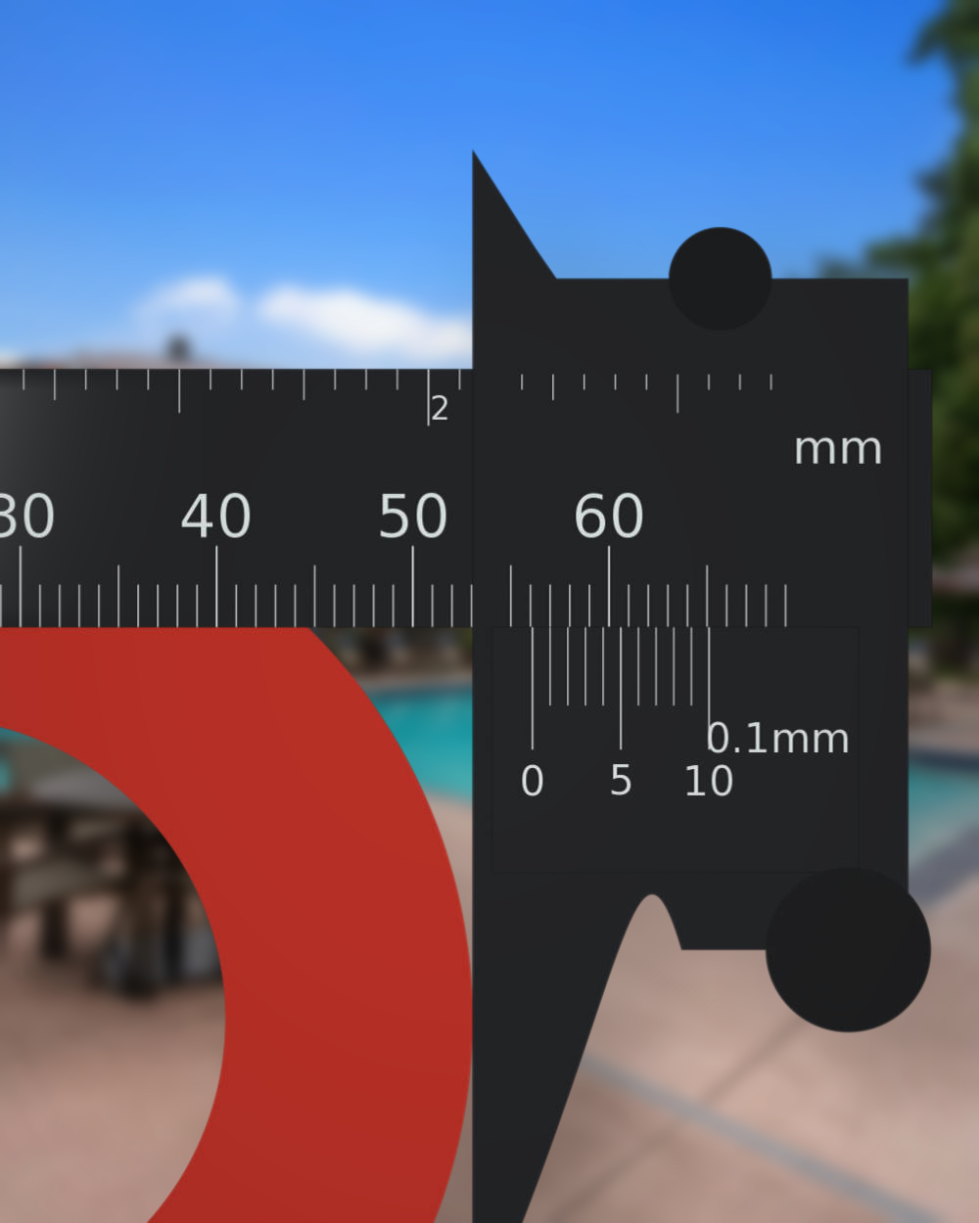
**56.1** mm
